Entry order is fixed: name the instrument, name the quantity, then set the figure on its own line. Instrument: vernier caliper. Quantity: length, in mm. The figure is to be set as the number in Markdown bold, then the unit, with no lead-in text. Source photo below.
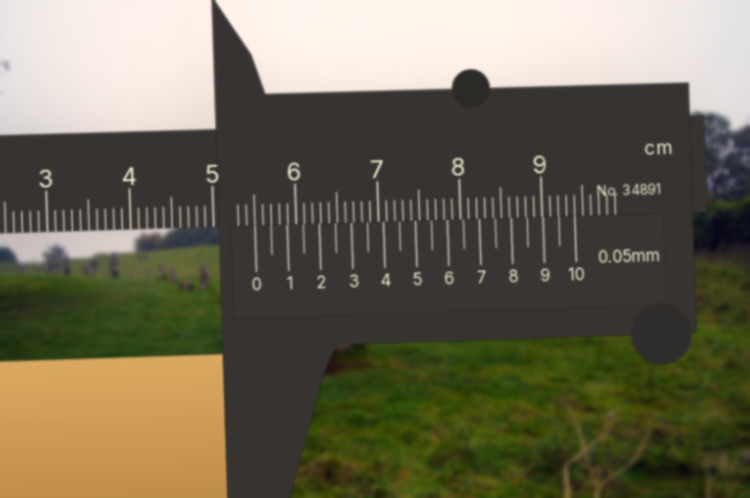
**55.0** mm
